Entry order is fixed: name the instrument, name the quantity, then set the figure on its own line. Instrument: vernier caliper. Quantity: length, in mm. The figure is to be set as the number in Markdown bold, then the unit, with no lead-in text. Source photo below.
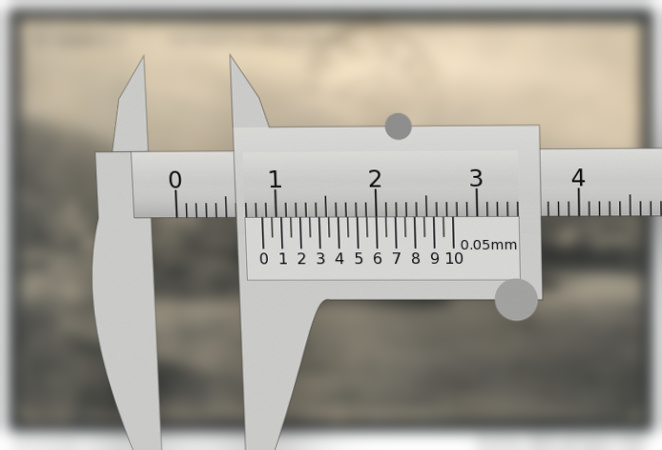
**8.6** mm
